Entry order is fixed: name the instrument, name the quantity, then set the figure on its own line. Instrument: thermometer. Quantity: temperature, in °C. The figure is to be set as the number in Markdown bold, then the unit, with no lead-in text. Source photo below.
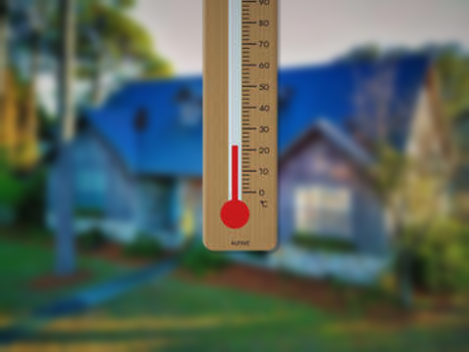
**22** °C
